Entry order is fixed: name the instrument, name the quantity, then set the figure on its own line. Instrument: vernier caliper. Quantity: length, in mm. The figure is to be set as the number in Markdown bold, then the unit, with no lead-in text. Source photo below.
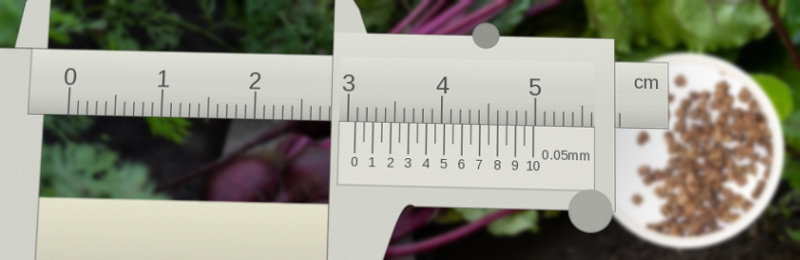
**30.8** mm
